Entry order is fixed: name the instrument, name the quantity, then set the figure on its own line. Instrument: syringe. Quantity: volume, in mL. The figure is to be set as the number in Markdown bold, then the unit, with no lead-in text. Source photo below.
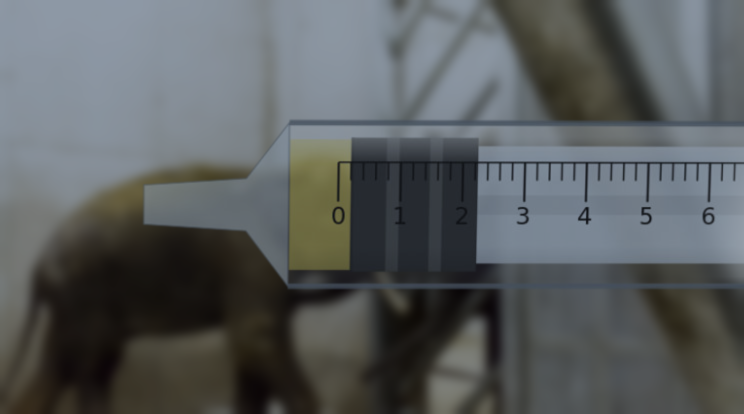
**0.2** mL
